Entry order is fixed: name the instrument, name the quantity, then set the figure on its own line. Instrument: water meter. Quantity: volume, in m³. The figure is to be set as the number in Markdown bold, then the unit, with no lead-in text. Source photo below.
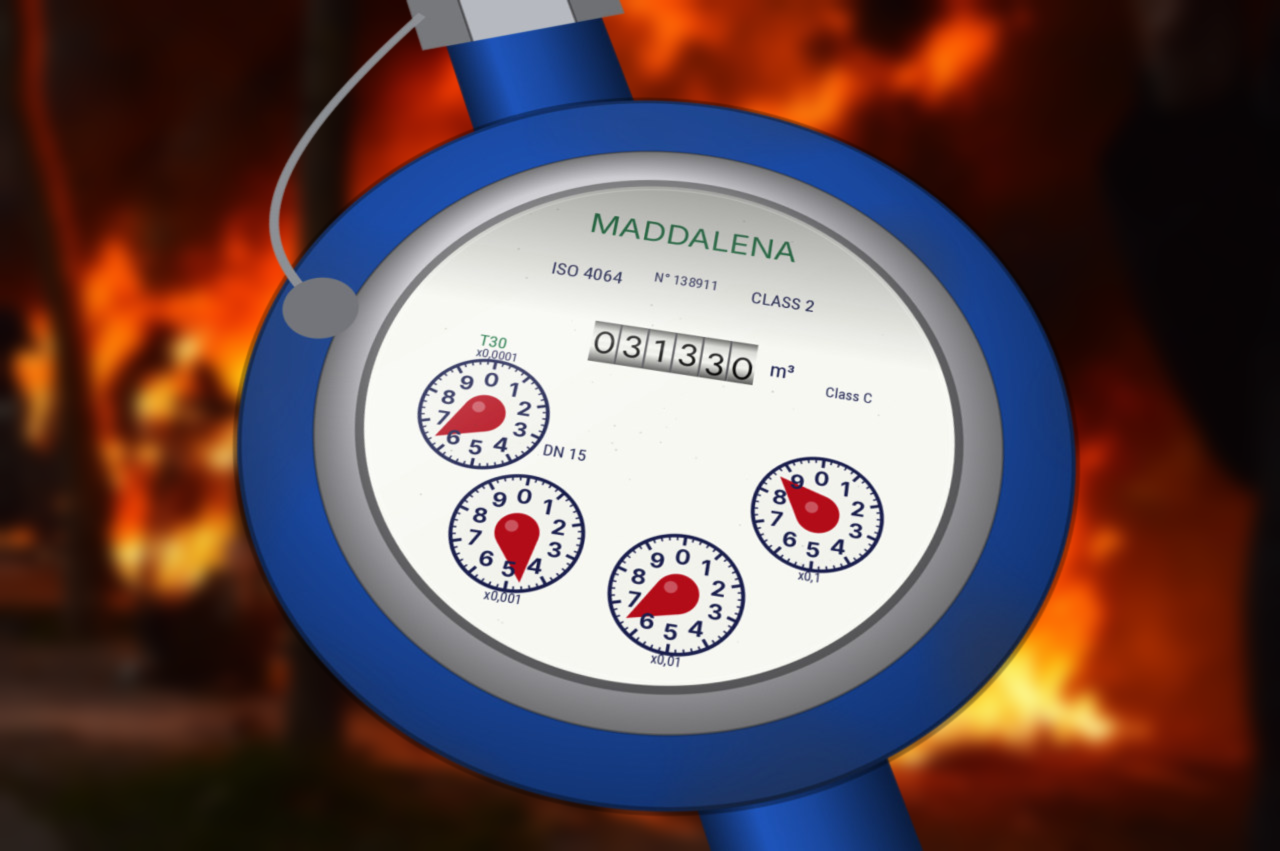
**31329.8646** m³
